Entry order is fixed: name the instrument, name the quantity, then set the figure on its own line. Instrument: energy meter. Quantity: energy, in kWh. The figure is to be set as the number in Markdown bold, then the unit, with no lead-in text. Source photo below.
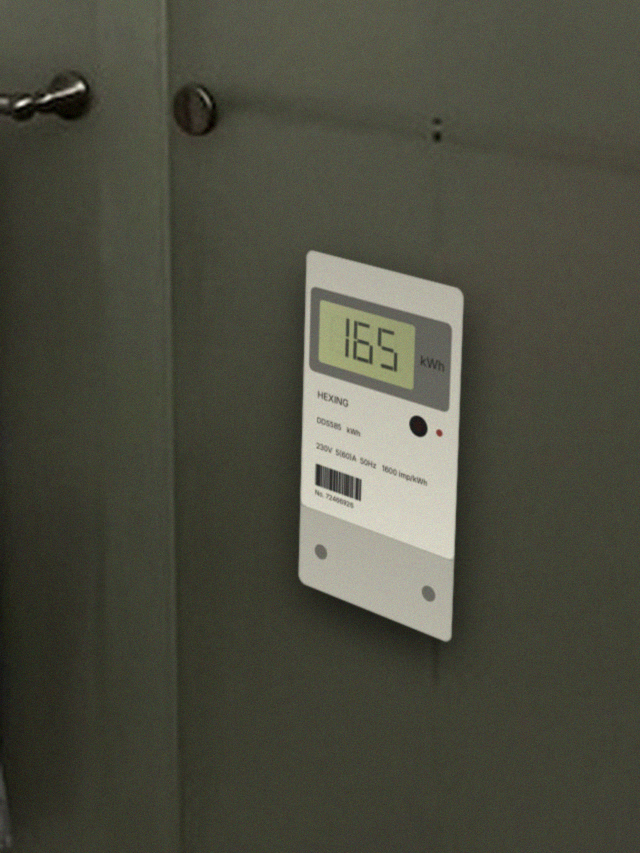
**165** kWh
